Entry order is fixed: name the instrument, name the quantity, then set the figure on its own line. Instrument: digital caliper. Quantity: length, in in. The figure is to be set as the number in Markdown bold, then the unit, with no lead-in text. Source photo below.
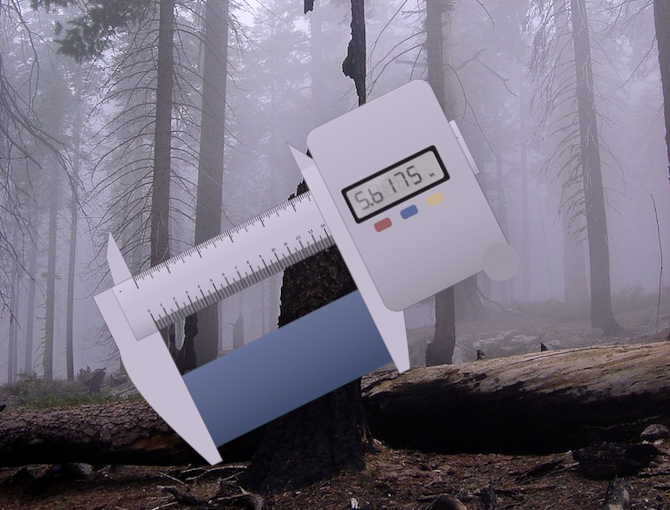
**5.6175** in
